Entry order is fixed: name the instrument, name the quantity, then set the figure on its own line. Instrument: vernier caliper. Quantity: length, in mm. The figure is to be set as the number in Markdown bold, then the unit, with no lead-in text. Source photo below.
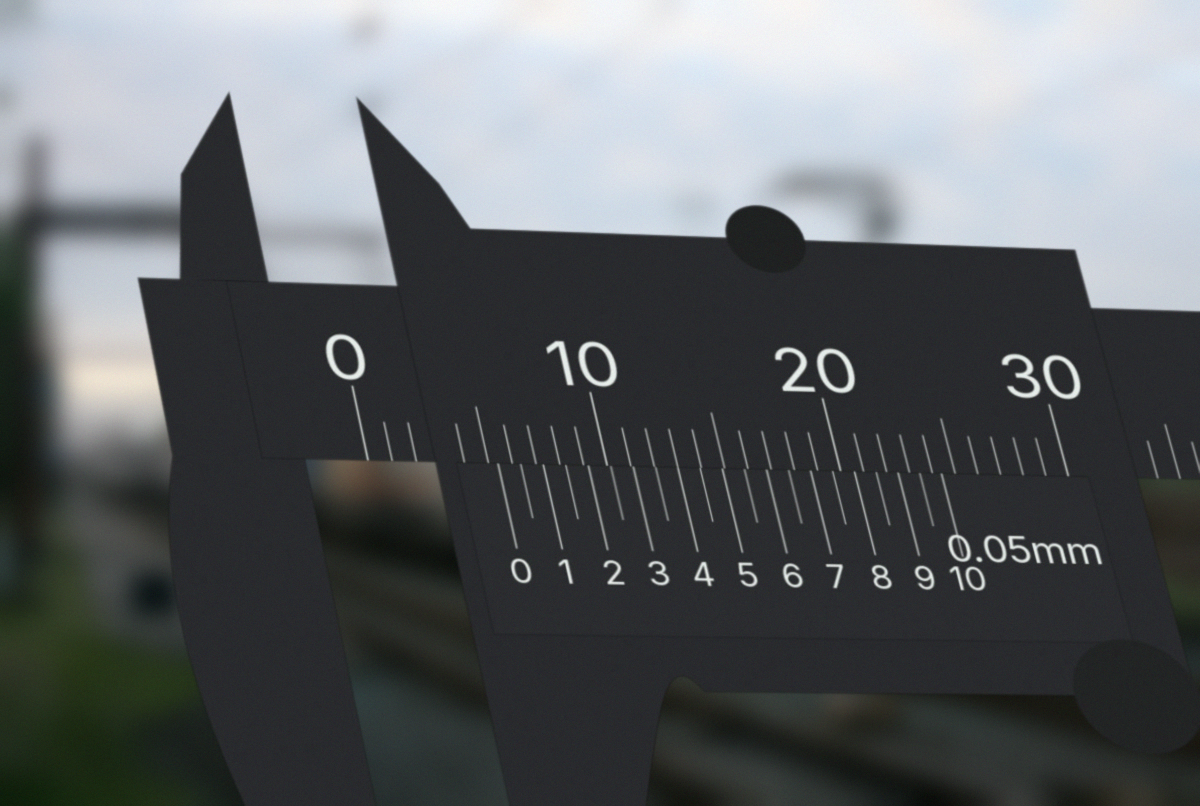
**5.4** mm
